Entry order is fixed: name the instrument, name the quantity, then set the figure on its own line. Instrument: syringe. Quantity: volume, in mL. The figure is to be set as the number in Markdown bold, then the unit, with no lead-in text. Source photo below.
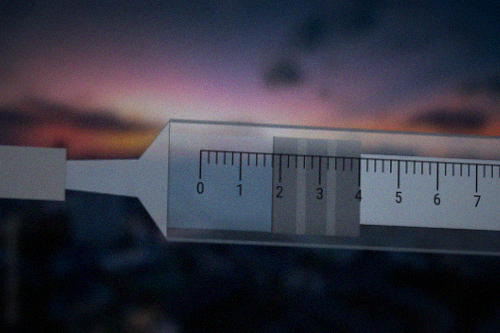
**1.8** mL
